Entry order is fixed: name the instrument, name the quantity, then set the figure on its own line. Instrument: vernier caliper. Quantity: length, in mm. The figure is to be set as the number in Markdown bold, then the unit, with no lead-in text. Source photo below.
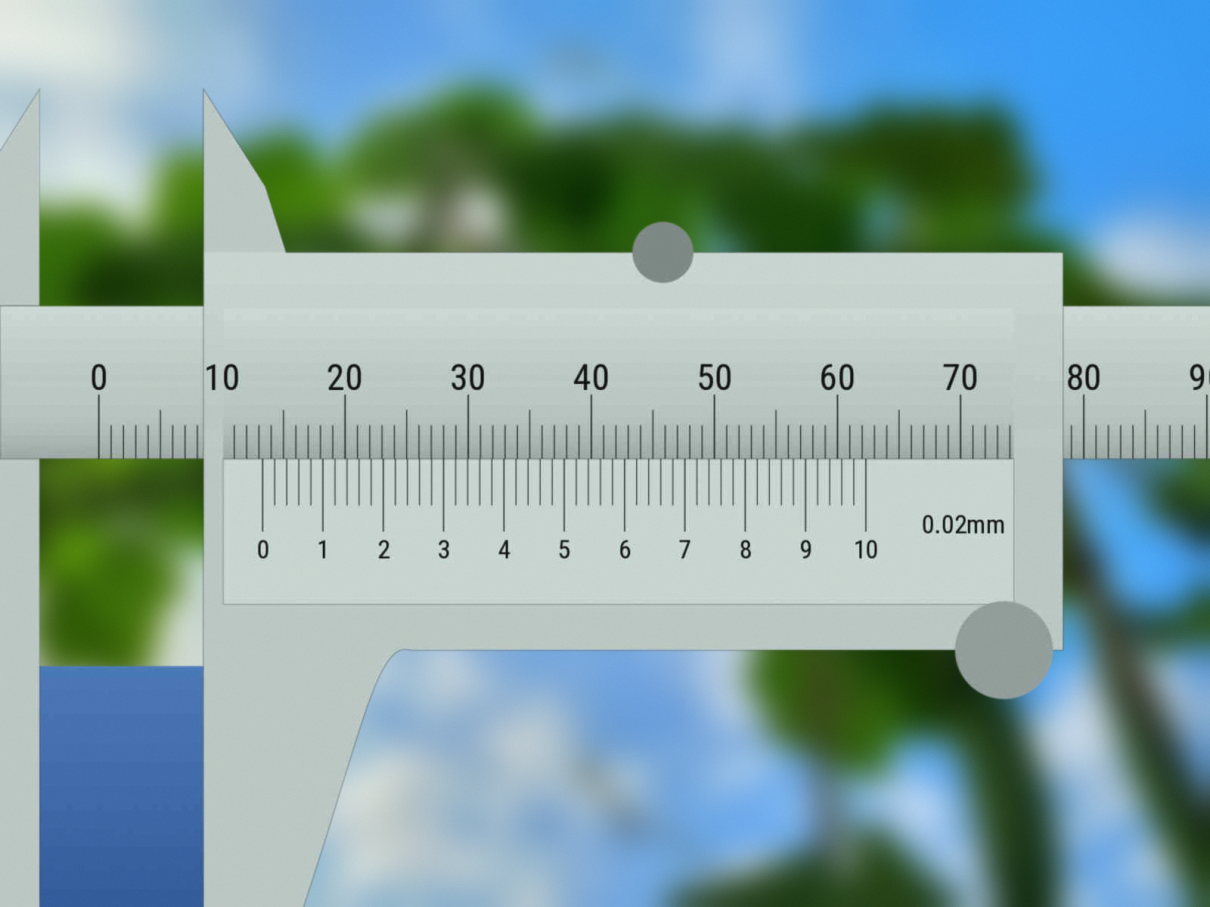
**13.3** mm
